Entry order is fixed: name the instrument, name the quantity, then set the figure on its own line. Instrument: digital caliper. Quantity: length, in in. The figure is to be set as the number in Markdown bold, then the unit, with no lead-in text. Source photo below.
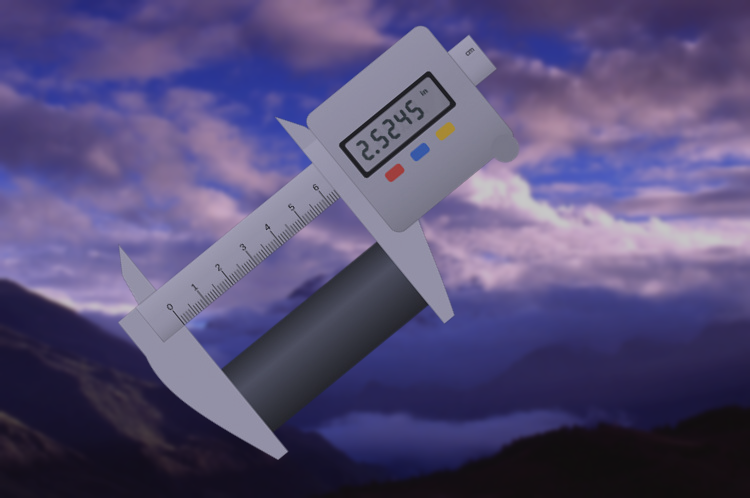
**2.5245** in
